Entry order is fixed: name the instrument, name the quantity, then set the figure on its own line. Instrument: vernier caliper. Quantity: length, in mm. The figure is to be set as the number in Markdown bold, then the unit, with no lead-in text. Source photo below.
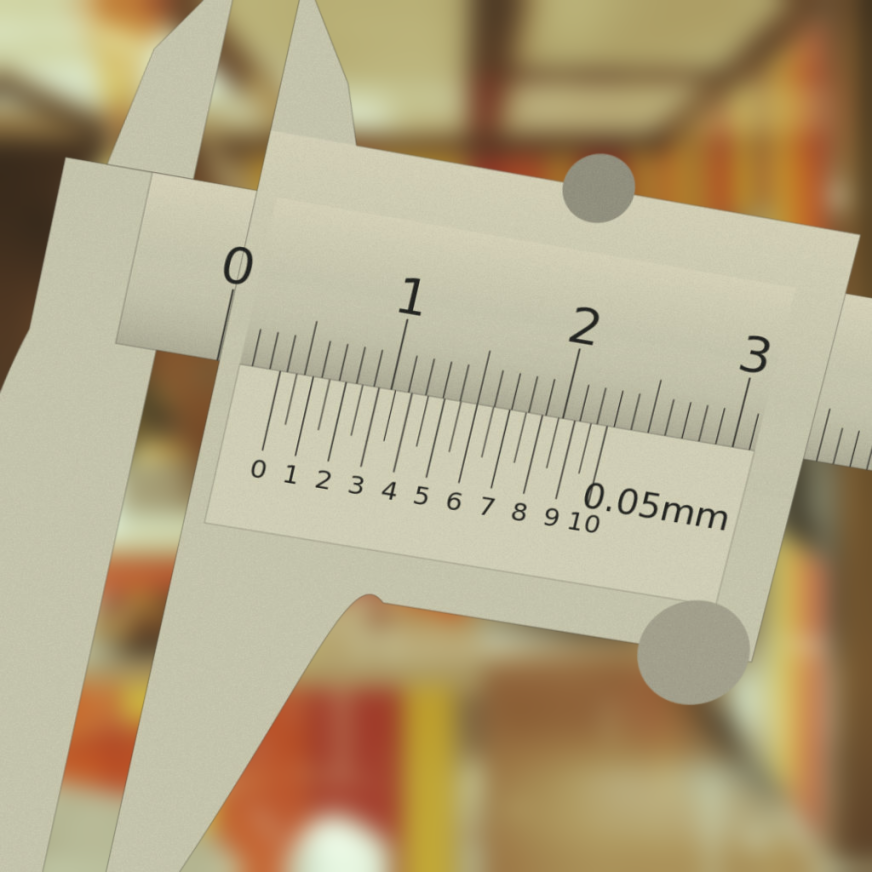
**3.6** mm
